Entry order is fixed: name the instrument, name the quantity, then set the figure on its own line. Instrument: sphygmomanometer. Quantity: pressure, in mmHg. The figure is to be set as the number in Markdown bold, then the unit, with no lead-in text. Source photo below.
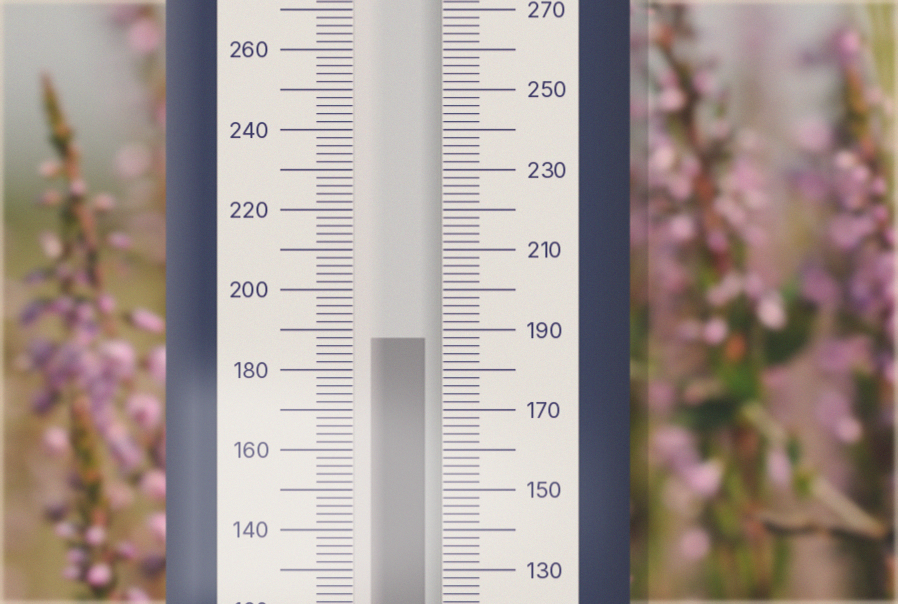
**188** mmHg
